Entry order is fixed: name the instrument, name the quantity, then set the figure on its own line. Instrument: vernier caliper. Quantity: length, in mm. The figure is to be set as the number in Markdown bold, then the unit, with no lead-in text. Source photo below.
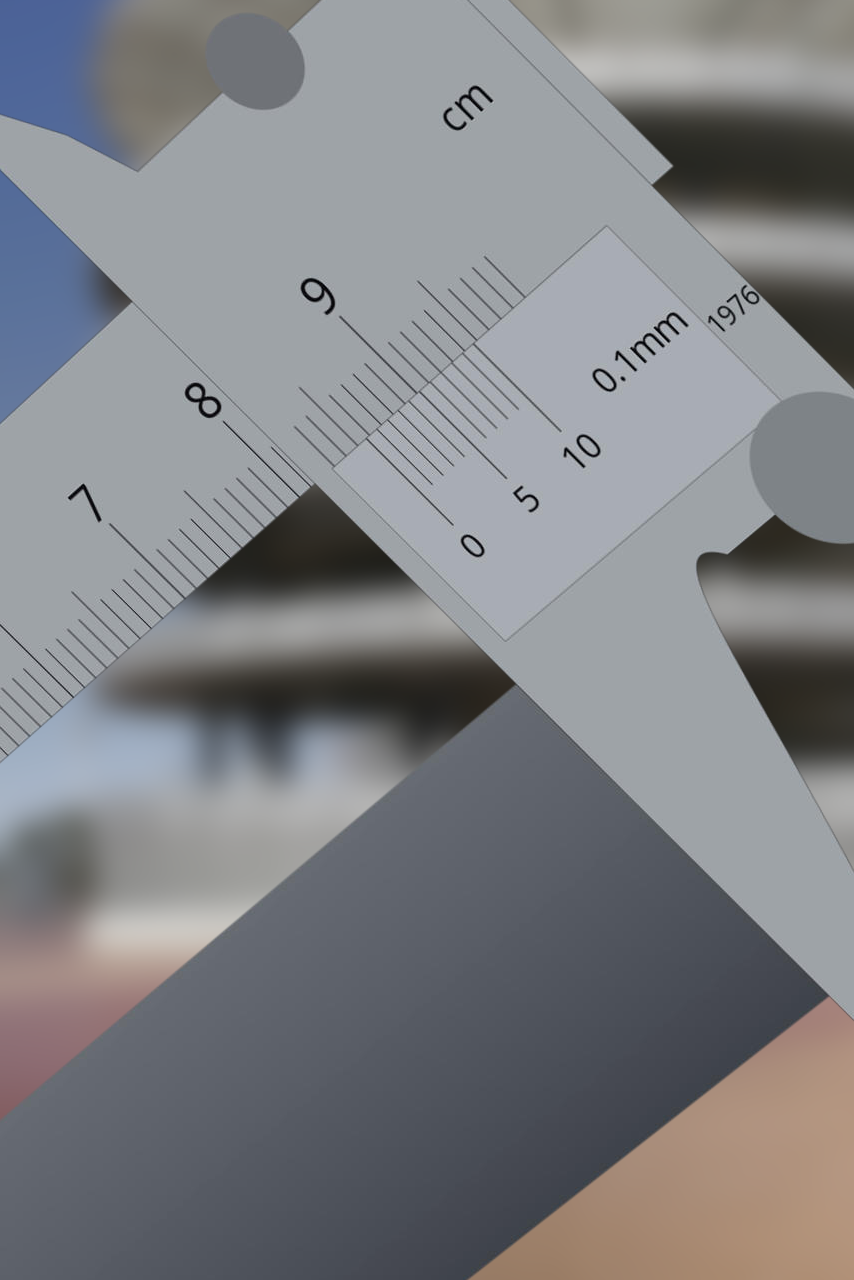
**85.7** mm
